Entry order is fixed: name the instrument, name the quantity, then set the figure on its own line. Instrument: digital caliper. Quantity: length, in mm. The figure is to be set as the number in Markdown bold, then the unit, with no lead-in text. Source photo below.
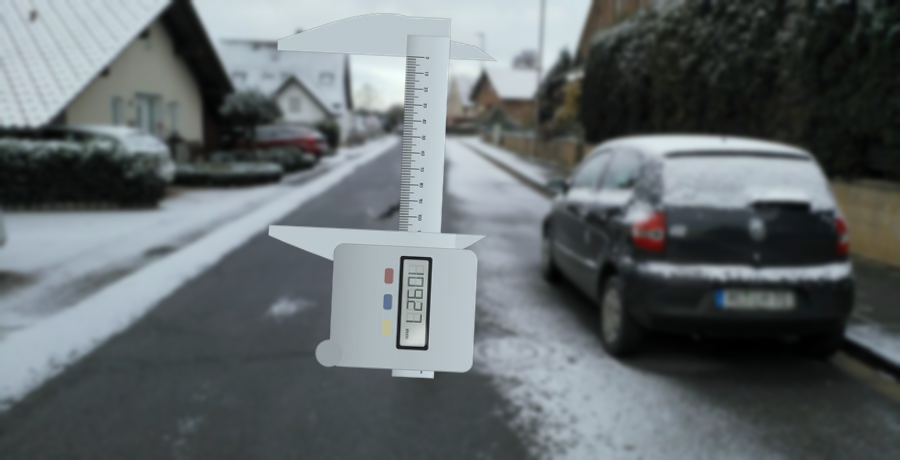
**109.27** mm
